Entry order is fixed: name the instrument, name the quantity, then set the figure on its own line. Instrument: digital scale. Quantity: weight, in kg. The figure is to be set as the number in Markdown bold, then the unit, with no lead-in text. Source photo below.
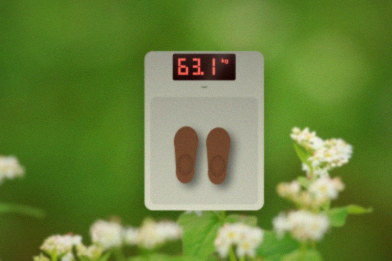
**63.1** kg
